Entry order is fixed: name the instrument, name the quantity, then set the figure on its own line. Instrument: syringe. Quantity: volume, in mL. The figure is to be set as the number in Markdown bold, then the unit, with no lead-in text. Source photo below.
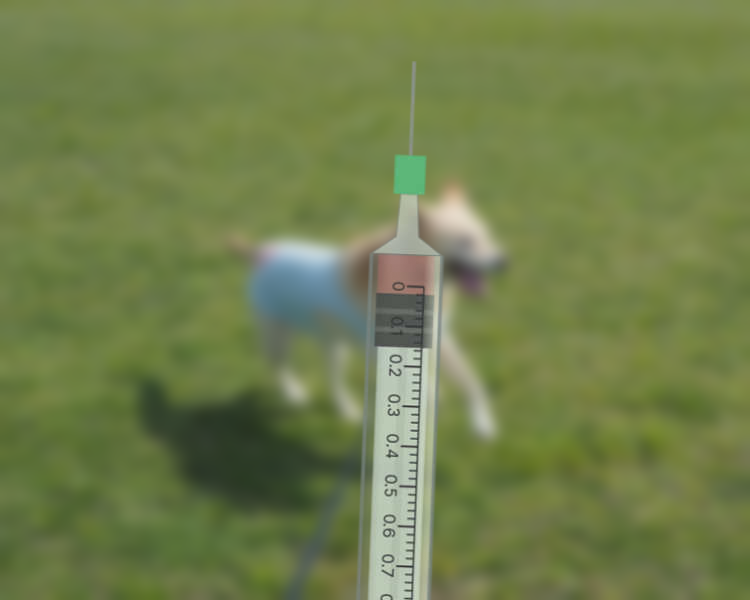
**0.02** mL
